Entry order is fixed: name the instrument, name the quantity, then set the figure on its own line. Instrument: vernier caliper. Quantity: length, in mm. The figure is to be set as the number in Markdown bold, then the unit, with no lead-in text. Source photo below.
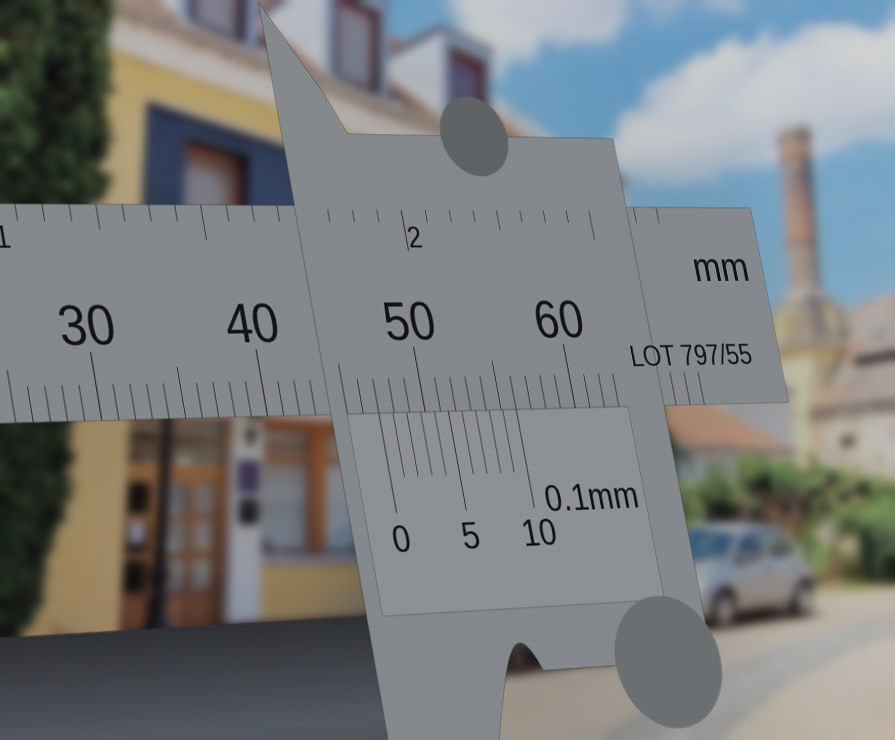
**47.0** mm
